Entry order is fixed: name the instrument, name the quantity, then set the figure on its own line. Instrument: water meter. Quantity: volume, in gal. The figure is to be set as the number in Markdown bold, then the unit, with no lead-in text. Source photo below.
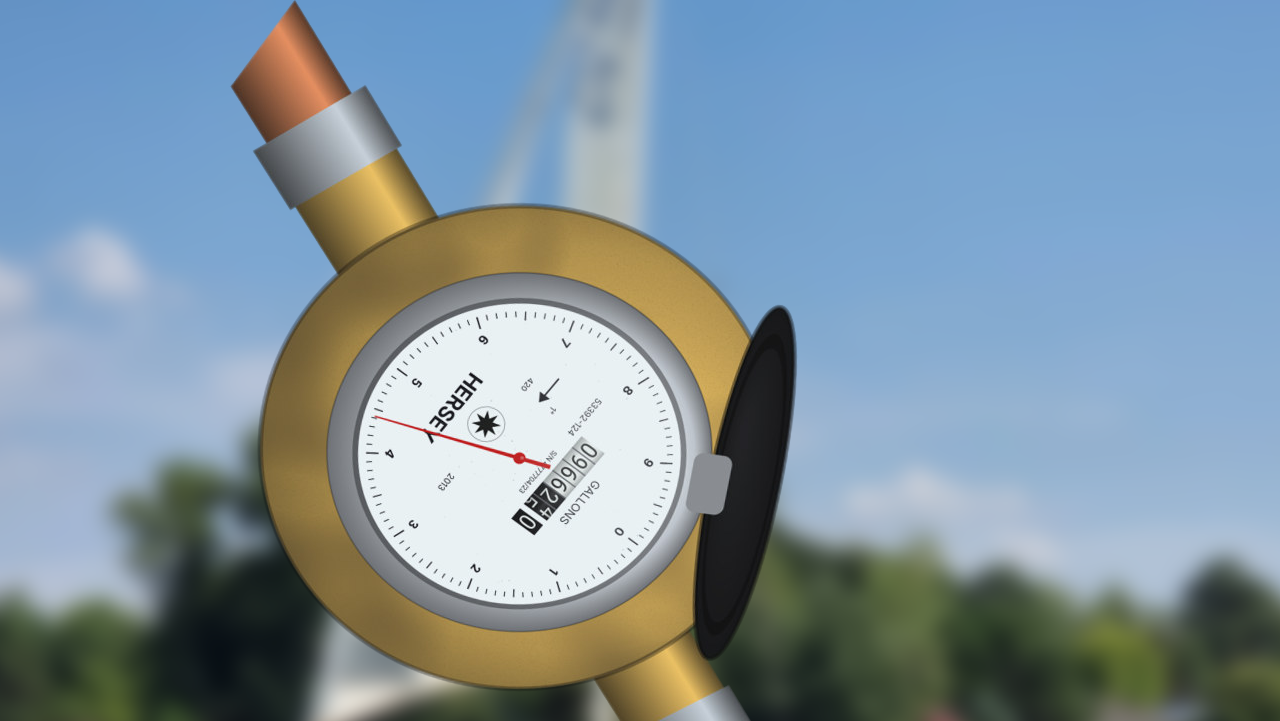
**966244.4** gal
